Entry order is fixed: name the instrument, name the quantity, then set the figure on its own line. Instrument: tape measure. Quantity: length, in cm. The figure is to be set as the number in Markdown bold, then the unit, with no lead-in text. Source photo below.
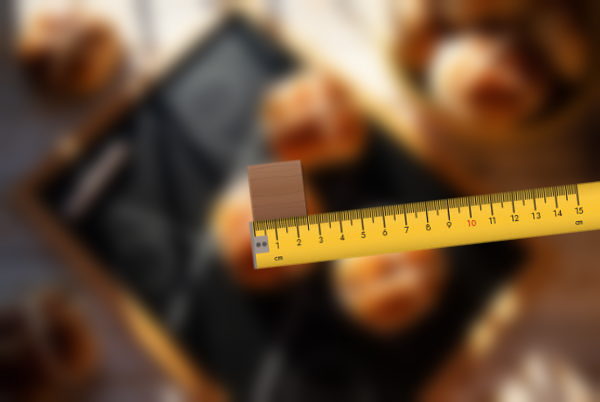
**2.5** cm
